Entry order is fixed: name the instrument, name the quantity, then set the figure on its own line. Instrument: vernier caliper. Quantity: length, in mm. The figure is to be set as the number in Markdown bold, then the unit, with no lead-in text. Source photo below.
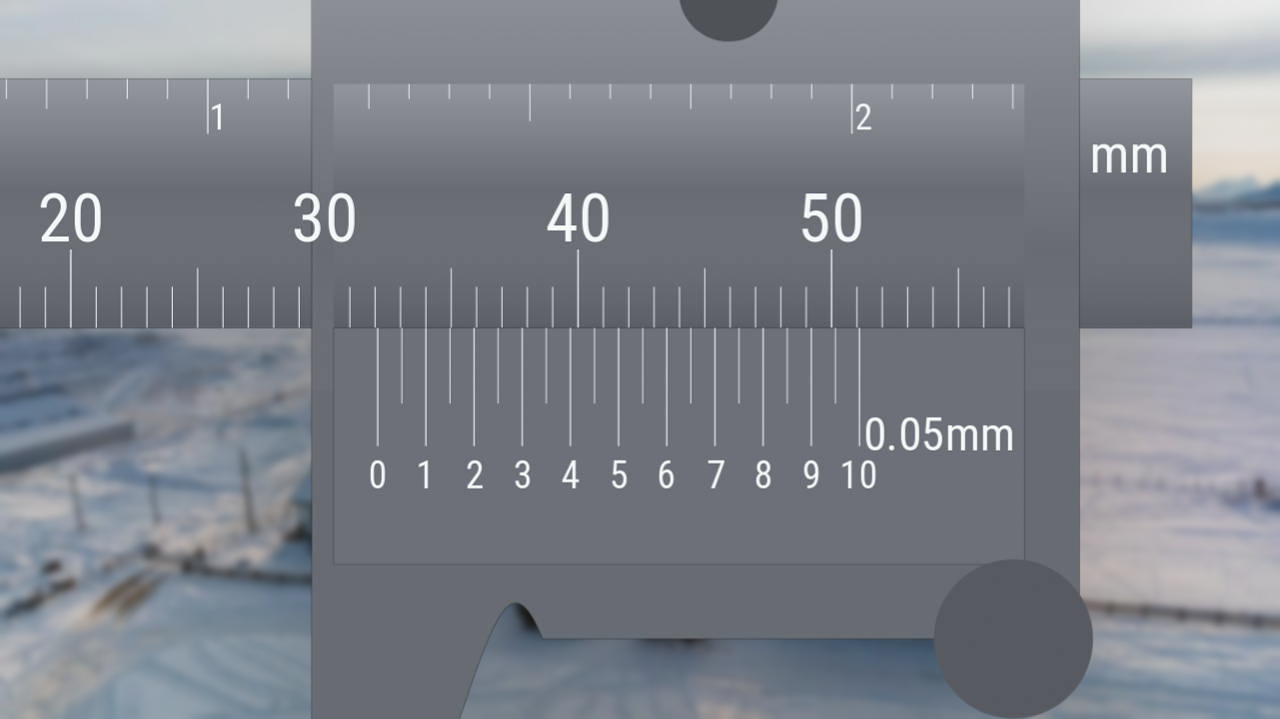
**32.10** mm
